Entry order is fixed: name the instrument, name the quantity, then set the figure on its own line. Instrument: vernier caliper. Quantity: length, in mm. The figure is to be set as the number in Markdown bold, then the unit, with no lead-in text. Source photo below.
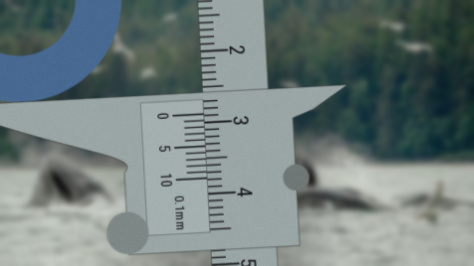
**28.8** mm
